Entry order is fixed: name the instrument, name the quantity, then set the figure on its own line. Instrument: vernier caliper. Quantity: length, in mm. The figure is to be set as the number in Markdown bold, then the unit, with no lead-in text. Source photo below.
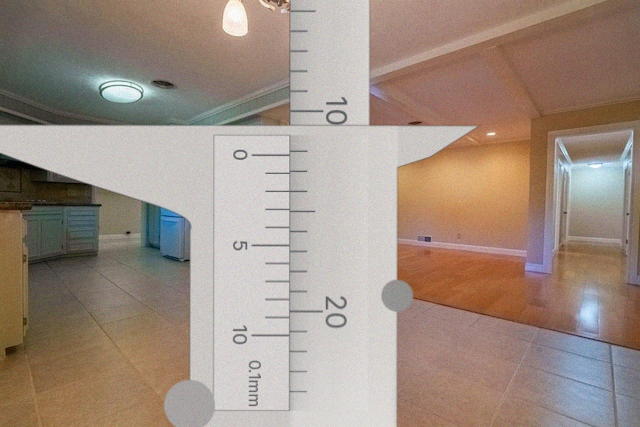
**12.2** mm
